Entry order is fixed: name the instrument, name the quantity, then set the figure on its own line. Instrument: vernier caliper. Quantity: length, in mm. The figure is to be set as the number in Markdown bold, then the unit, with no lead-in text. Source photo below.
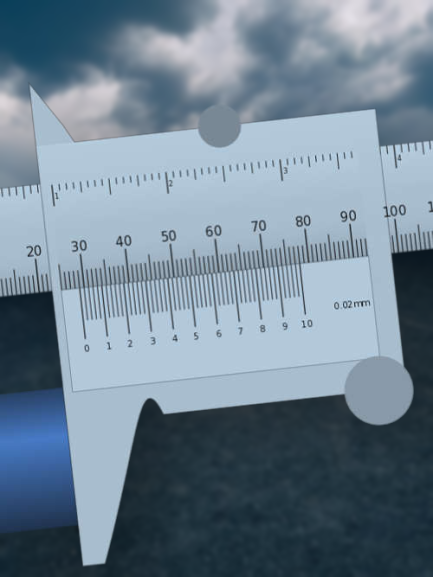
**29.0** mm
